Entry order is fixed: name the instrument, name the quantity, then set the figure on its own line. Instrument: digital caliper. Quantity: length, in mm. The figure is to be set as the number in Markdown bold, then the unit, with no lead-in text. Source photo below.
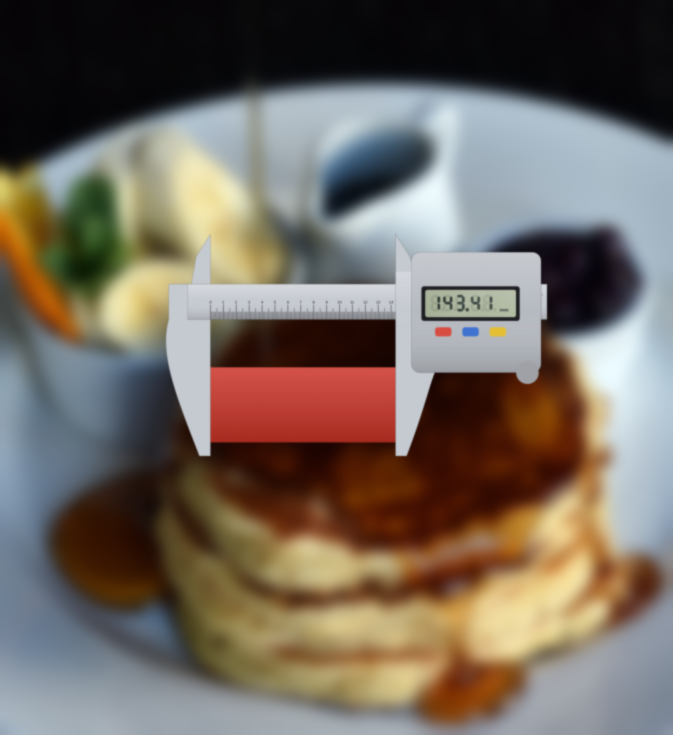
**143.41** mm
